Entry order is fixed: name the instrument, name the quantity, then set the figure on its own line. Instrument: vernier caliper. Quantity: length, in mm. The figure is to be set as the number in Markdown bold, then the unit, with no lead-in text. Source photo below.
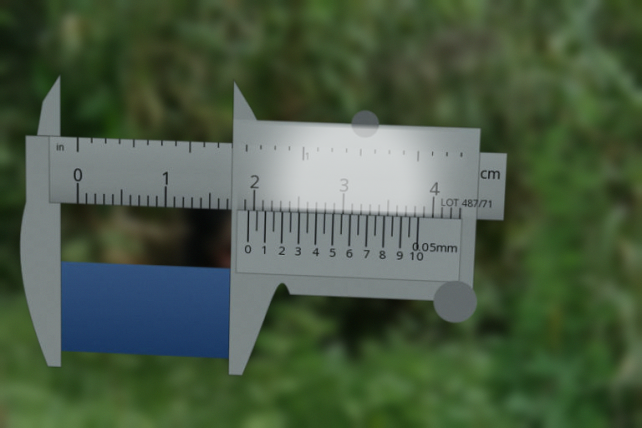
**19.4** mm
